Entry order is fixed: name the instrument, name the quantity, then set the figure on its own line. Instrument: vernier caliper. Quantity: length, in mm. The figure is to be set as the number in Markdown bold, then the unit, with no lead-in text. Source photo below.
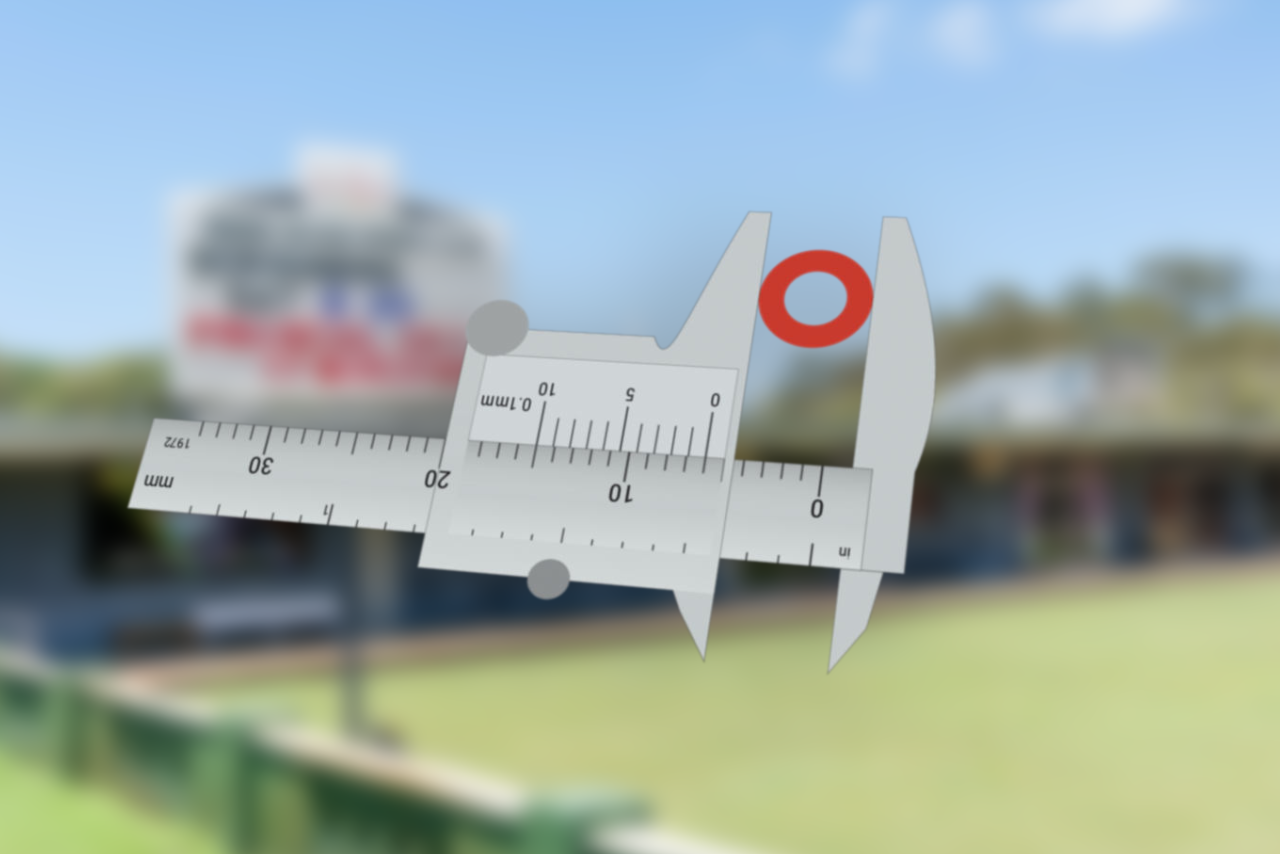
**6.0** mm
